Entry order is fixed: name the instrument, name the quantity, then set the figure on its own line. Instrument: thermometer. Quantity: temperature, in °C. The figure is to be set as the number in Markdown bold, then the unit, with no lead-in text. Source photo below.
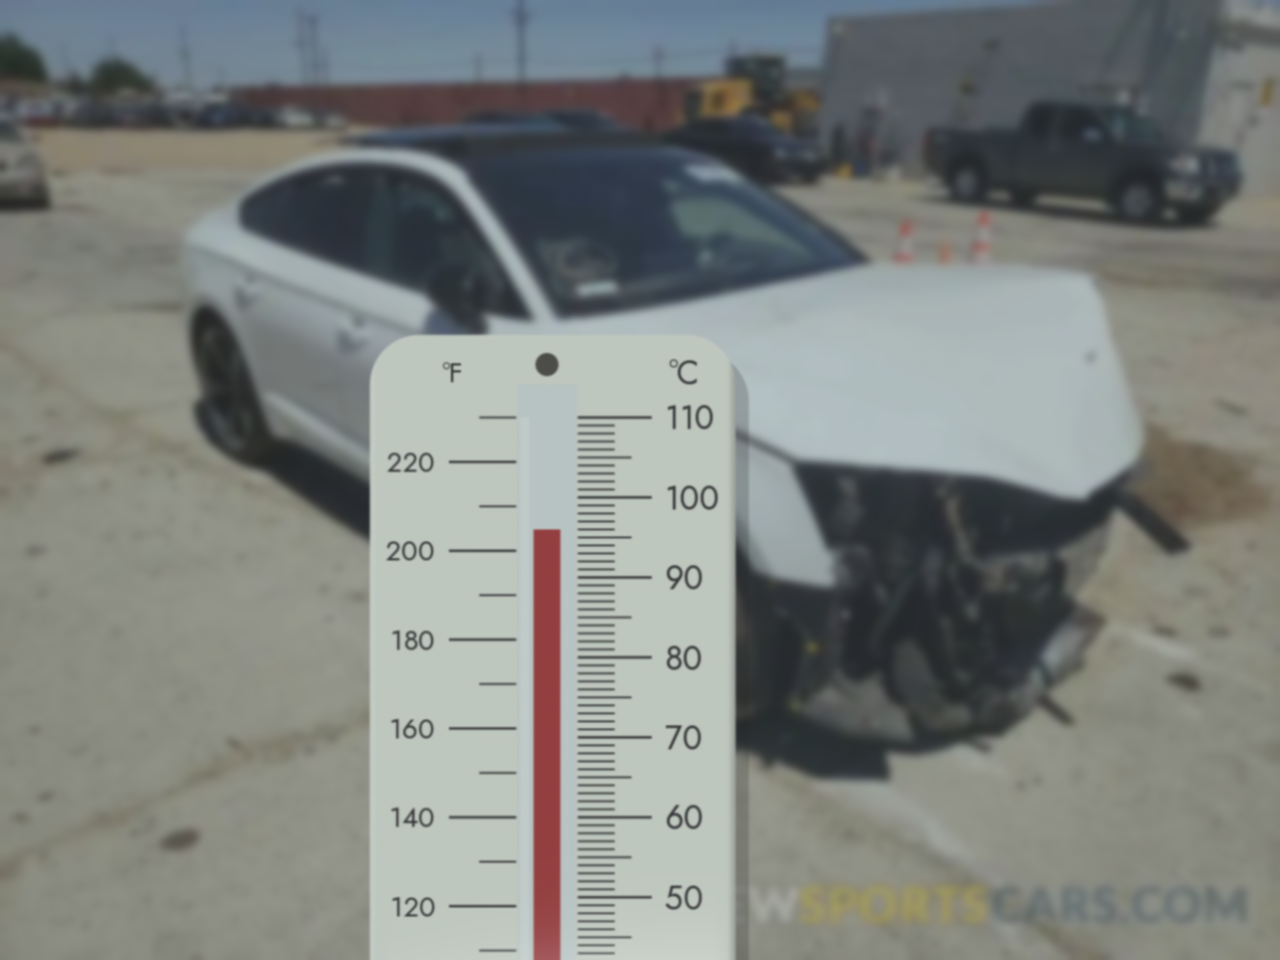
**96** °C
